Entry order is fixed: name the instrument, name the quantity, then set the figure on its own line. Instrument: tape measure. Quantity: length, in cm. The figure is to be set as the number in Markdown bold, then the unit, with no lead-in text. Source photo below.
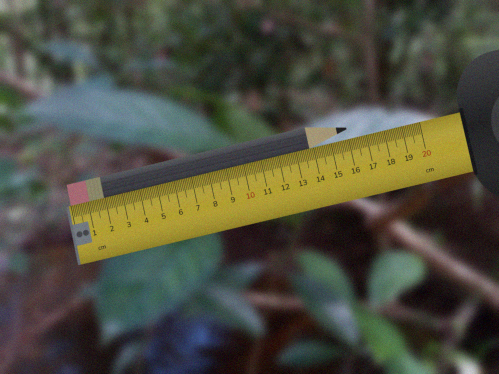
**16** cm
